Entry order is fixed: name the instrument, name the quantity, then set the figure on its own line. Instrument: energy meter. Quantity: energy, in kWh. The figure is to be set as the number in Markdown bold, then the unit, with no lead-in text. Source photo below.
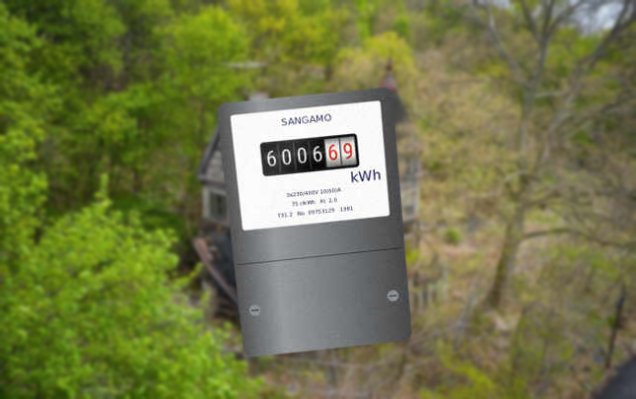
**6006.69** kWh
